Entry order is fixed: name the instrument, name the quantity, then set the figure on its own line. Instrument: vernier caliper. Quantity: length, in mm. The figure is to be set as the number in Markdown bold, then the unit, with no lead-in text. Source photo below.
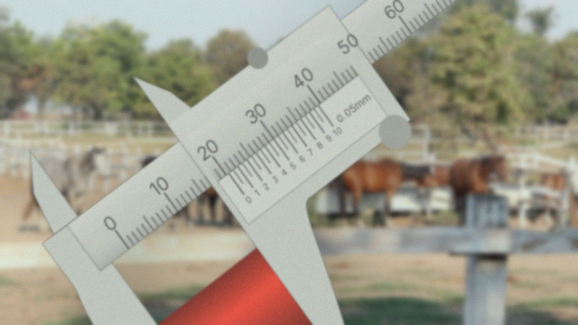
**20.5** mm
